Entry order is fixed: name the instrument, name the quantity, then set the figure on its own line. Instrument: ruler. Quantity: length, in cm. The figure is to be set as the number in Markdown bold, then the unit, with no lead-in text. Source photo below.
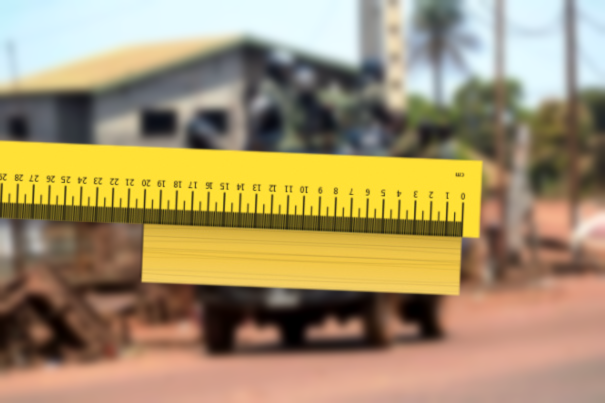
**20** cm
